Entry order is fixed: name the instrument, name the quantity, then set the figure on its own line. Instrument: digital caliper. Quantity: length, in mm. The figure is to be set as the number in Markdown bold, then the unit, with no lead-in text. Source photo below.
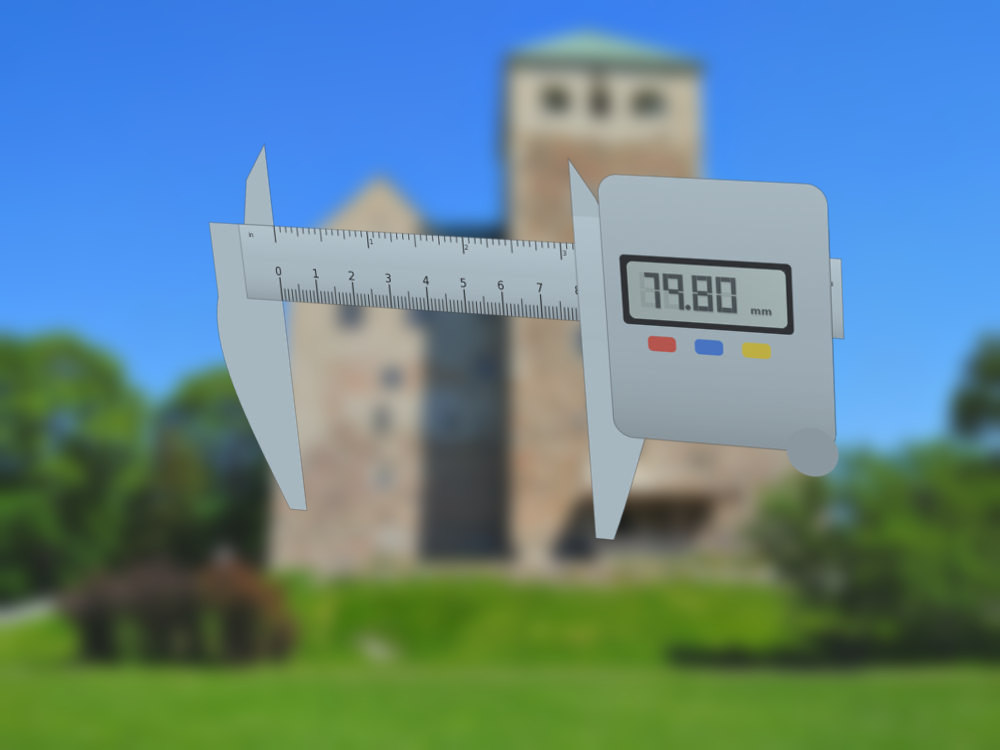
**79.80** mm
